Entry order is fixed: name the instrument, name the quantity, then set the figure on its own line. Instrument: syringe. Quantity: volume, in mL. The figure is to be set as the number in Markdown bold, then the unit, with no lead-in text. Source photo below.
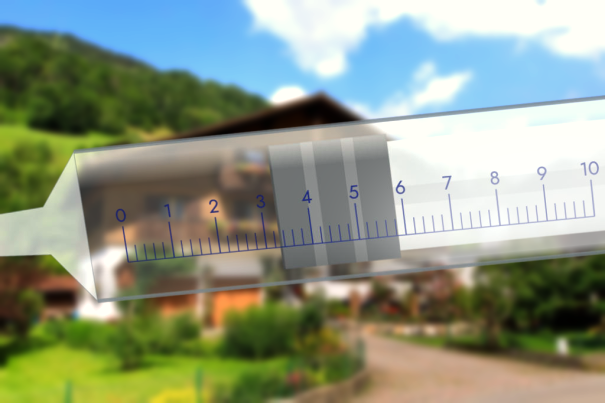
**3.3** mL
